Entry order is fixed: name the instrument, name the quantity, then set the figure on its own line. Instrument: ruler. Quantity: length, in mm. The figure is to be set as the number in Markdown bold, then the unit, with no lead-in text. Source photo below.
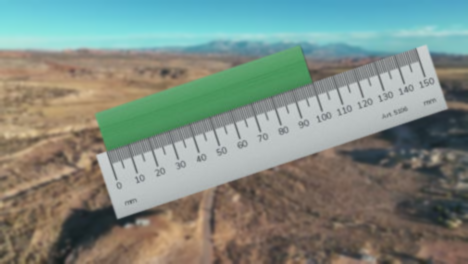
**100** mm
